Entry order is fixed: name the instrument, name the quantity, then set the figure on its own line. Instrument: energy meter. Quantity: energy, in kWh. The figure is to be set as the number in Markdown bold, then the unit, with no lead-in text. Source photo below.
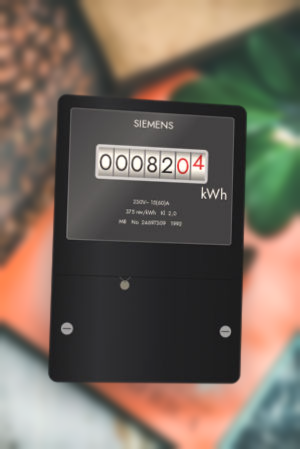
**82.04** kWh
